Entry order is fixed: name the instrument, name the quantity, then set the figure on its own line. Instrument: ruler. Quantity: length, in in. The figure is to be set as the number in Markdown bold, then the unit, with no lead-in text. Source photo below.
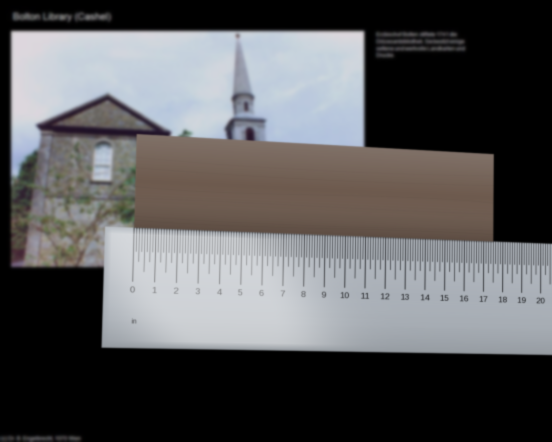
**17.5** in
